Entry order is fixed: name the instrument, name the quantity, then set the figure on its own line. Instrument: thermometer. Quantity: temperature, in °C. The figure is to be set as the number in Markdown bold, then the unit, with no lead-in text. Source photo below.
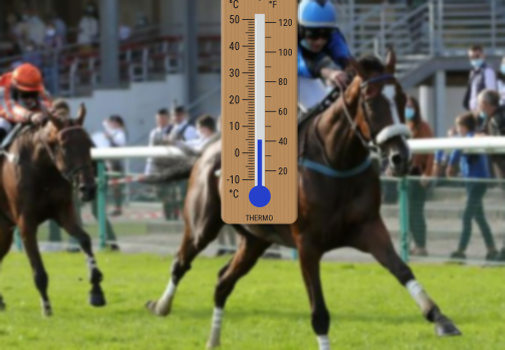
**5** °C
